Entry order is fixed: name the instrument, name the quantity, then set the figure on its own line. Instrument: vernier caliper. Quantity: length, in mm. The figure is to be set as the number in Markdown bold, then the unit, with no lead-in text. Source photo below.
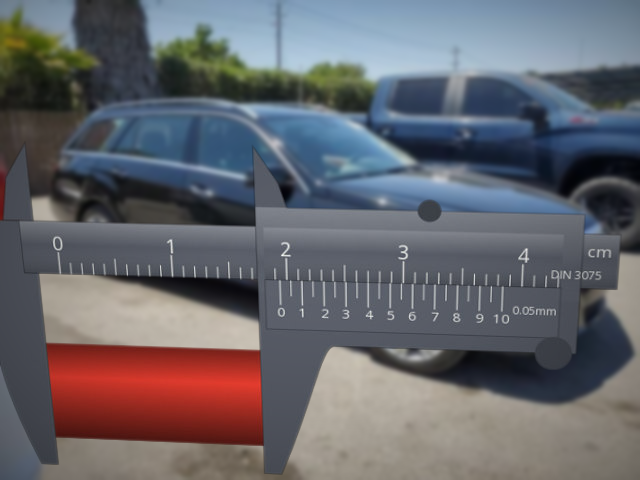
**19.4** mm
